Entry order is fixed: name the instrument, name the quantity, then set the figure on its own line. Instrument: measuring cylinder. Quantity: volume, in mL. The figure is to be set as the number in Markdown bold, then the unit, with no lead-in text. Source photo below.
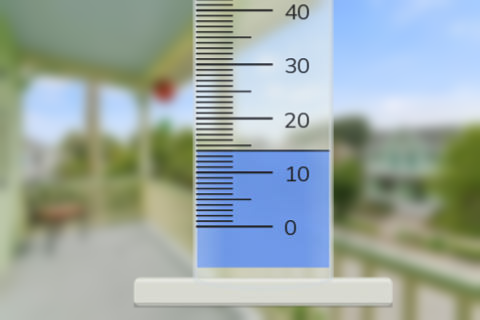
**14** mL
